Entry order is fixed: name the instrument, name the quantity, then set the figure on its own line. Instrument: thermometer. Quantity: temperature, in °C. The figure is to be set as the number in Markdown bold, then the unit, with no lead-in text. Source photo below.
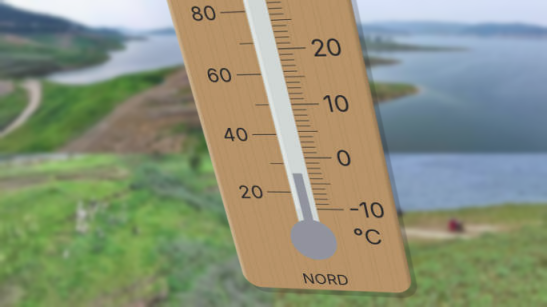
**-3** °C
